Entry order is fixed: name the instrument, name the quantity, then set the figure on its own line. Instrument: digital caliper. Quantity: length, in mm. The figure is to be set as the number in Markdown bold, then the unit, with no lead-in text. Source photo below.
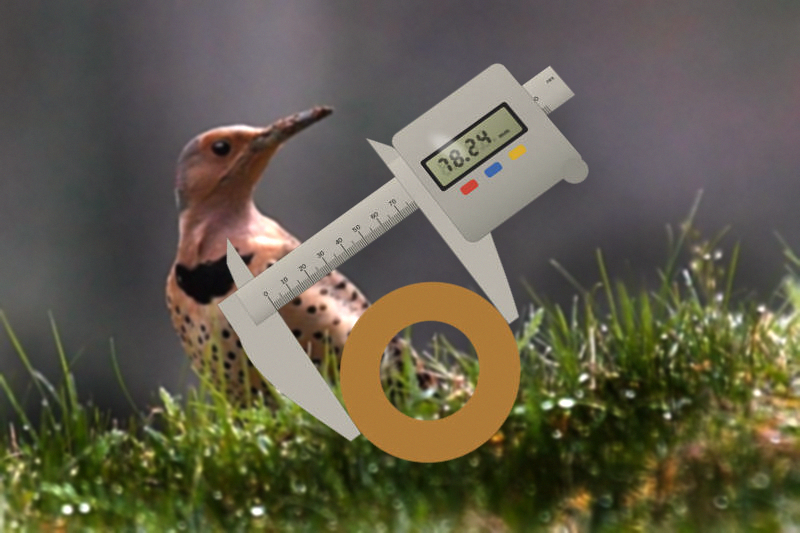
**78.24** mm
